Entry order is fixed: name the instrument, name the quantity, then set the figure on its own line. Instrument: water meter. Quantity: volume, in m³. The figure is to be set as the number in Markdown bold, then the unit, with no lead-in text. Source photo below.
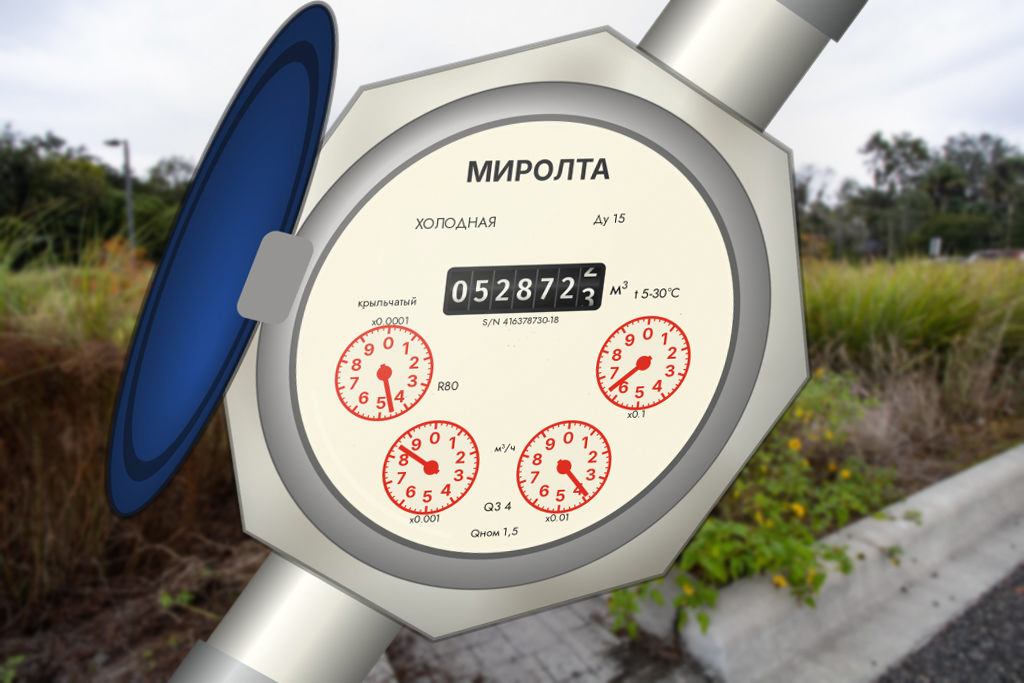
**528722.6384** m³
